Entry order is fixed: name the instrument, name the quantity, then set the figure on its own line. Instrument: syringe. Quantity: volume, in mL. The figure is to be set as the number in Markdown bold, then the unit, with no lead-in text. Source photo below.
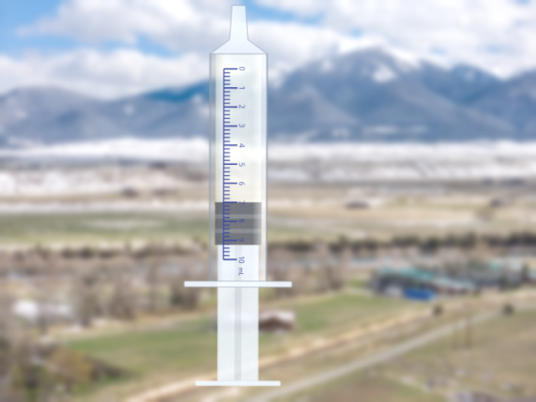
**7** mL
